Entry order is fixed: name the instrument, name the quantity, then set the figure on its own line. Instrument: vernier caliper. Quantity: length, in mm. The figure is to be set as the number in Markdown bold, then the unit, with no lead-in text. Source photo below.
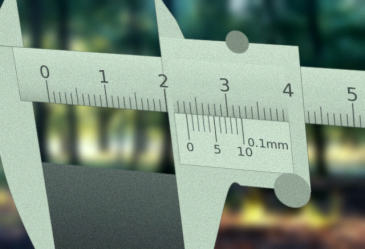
**23.2** mm
